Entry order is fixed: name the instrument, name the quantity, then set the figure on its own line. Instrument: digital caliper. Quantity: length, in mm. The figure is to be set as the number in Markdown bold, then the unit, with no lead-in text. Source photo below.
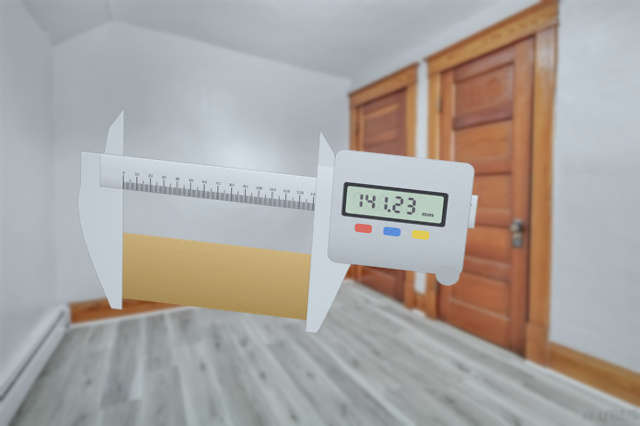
**141.23** mm
